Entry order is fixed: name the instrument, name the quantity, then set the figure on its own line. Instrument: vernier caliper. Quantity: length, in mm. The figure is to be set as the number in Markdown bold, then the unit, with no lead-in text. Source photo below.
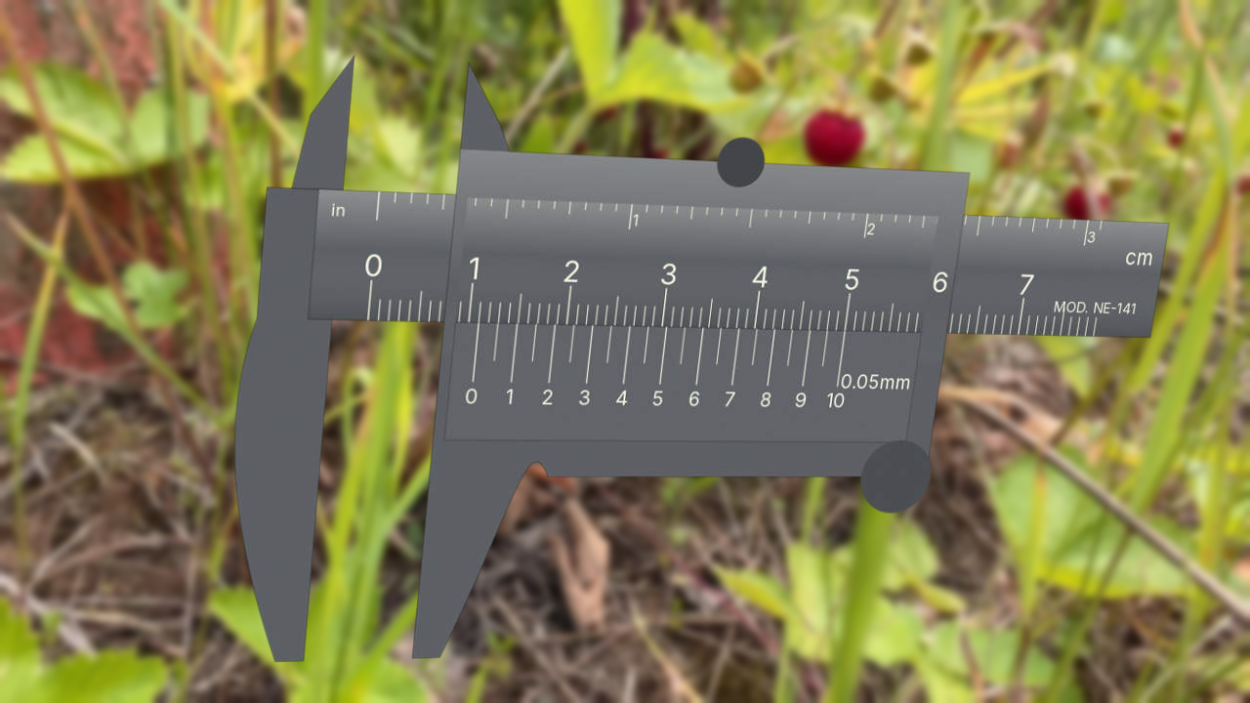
**11.0** mm
